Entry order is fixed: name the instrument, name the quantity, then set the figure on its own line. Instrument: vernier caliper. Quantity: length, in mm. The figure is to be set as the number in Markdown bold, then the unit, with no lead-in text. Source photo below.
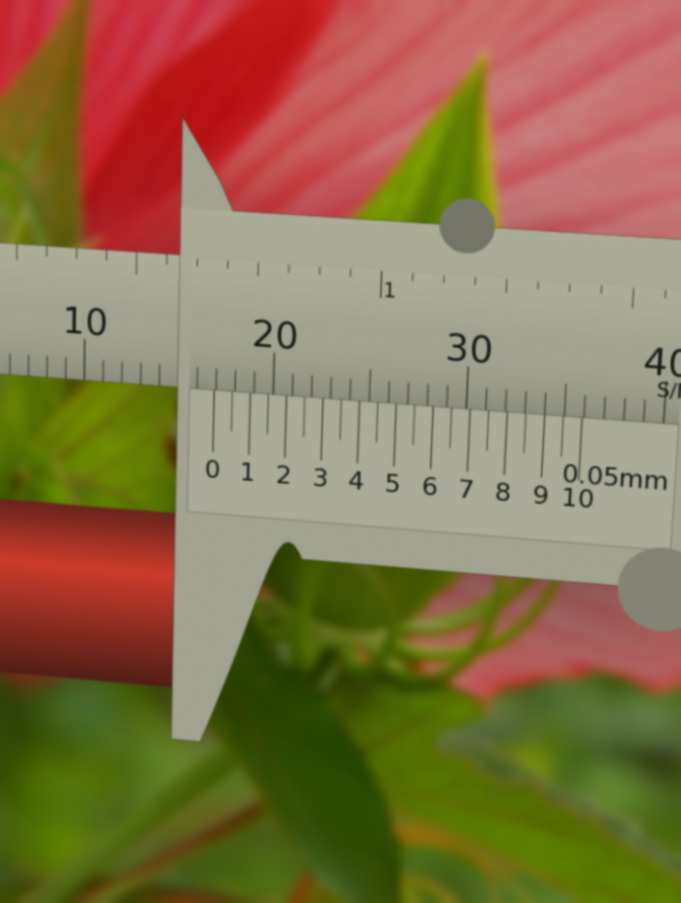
**16.9** mm
